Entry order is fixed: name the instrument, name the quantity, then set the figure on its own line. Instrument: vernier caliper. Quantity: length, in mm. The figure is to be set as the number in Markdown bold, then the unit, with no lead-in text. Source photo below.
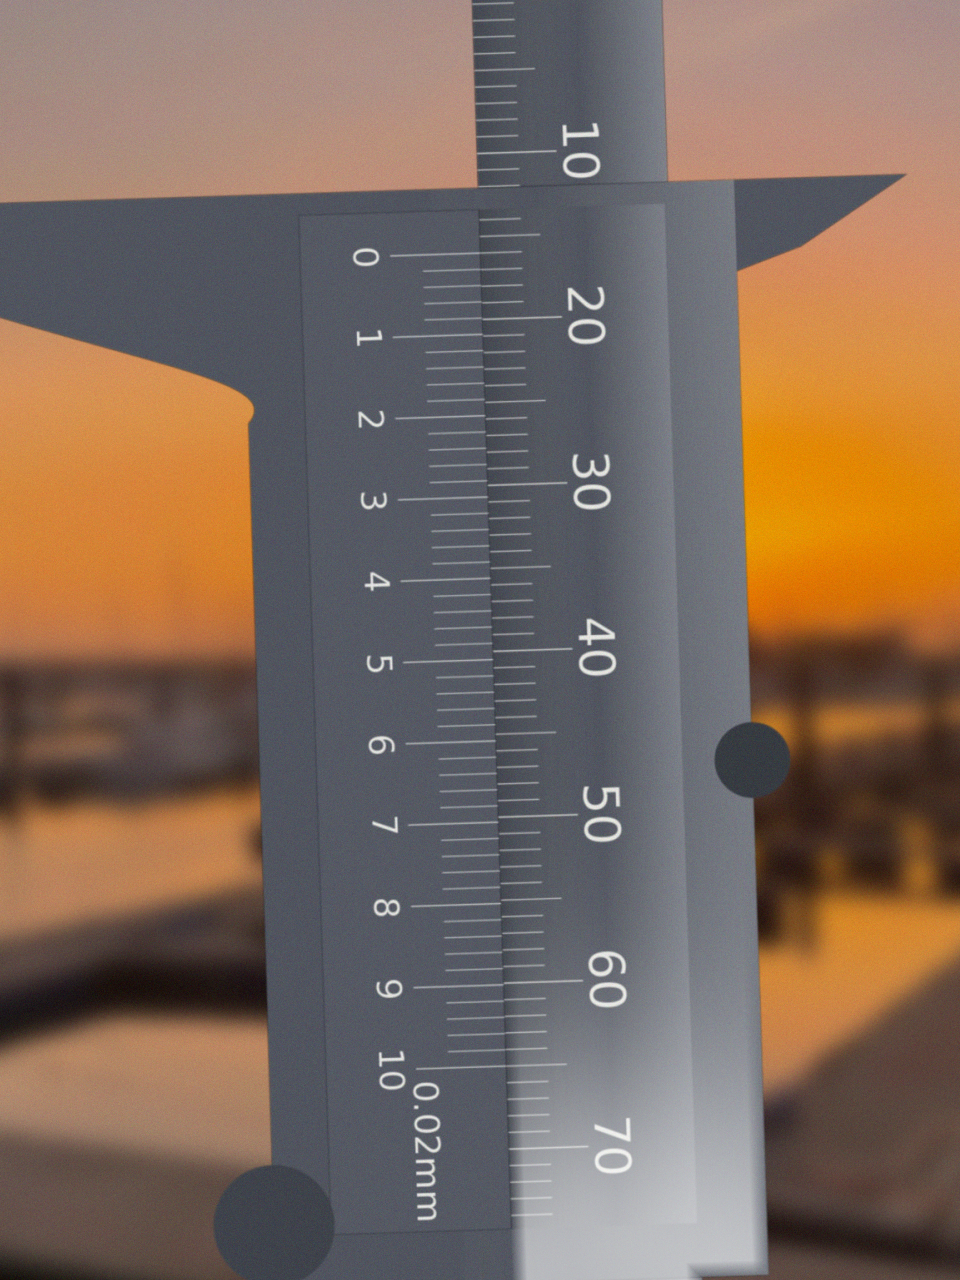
**16.0** mm
